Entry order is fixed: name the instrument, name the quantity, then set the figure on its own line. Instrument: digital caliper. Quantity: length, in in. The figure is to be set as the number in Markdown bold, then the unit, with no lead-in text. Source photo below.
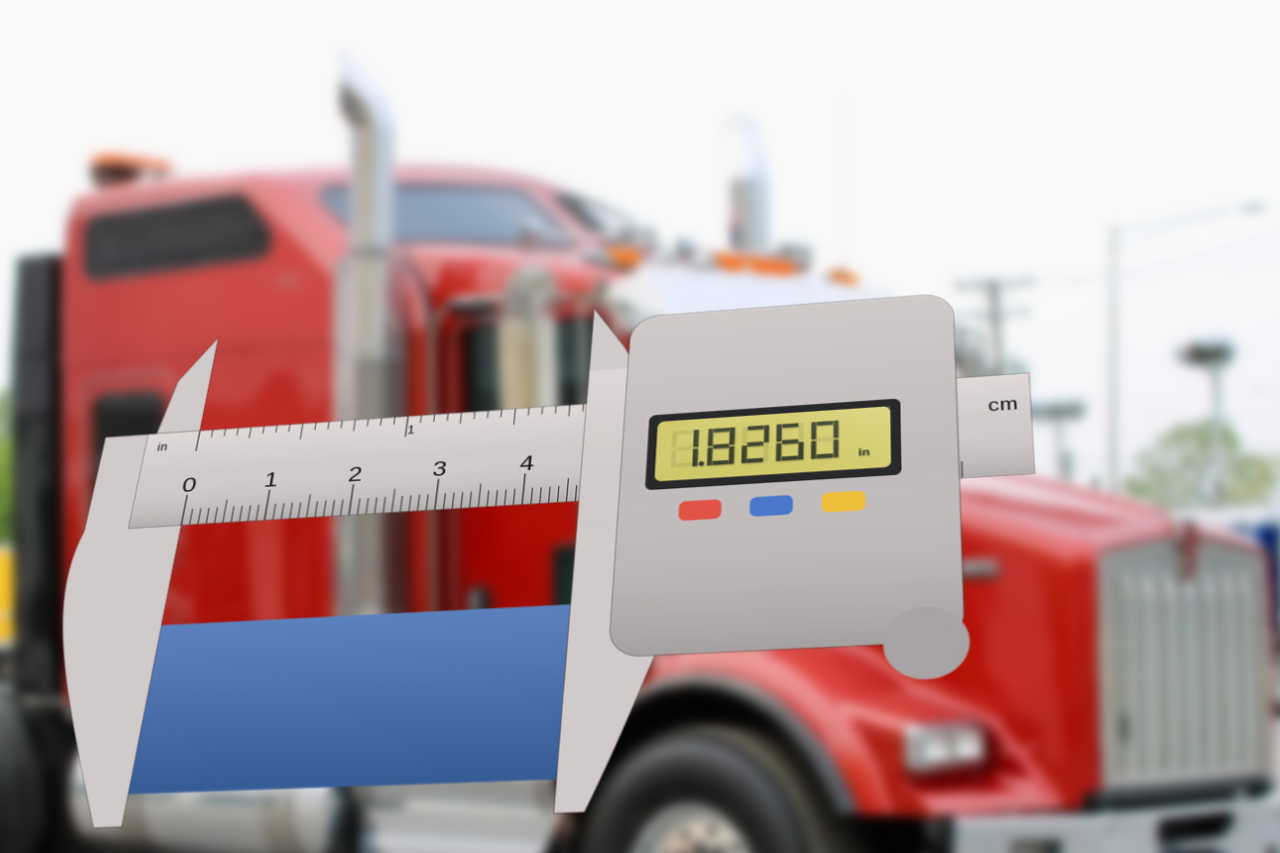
**1.8260** in
